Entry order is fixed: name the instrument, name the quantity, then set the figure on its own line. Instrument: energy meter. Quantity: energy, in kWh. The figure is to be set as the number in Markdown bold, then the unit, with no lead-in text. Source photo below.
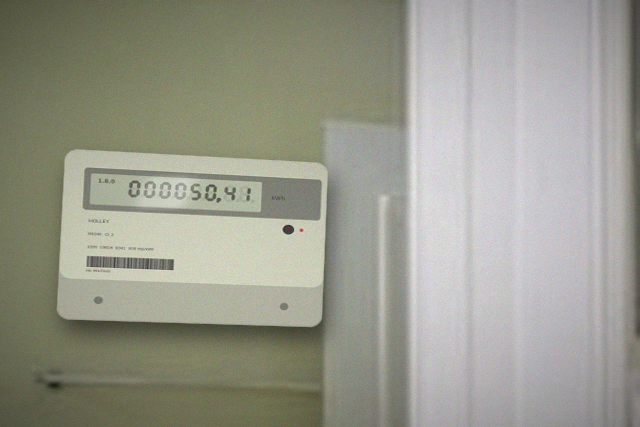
**50.41** kWh
